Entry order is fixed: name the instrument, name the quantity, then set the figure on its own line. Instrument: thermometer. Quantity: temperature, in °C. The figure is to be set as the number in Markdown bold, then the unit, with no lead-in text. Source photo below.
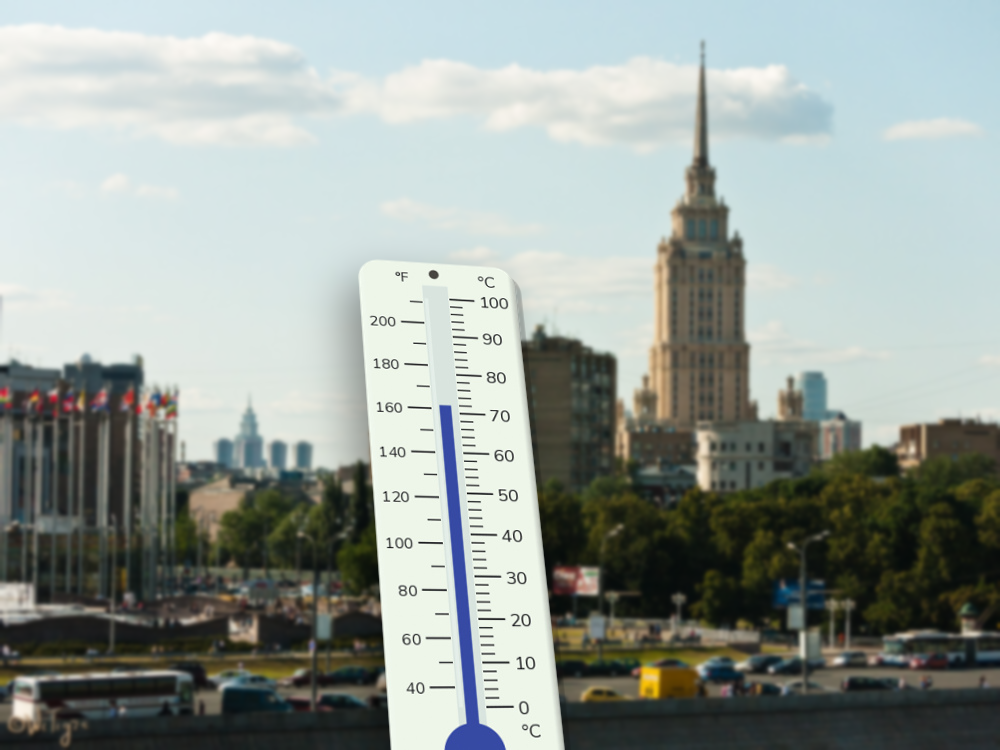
**72** °C
